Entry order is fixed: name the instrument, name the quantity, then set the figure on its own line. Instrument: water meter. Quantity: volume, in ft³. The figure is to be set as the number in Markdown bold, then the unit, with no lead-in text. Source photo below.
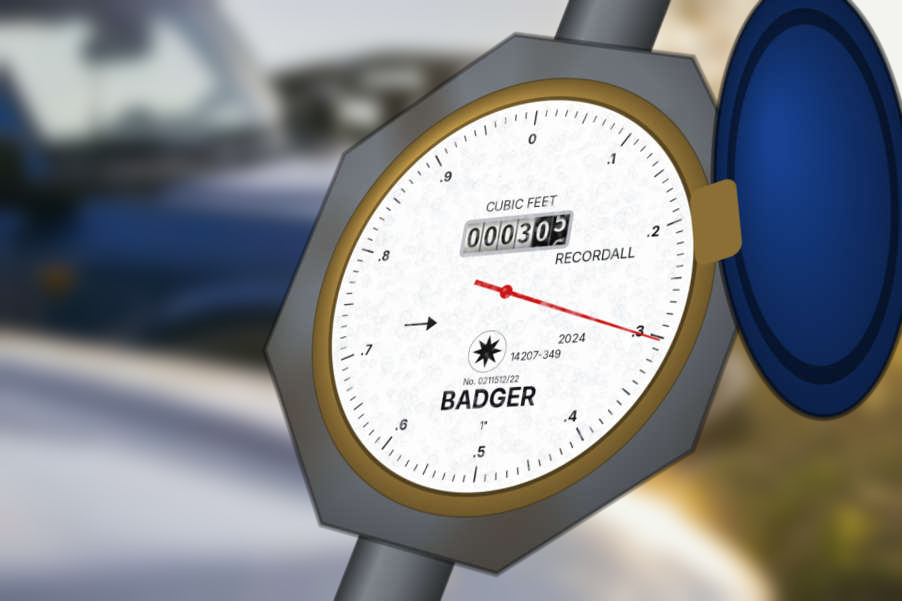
**305.30** ft³
